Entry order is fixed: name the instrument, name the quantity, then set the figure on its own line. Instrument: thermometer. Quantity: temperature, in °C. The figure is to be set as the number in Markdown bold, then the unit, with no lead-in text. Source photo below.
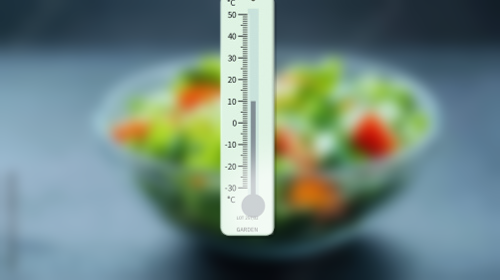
**10** °C
